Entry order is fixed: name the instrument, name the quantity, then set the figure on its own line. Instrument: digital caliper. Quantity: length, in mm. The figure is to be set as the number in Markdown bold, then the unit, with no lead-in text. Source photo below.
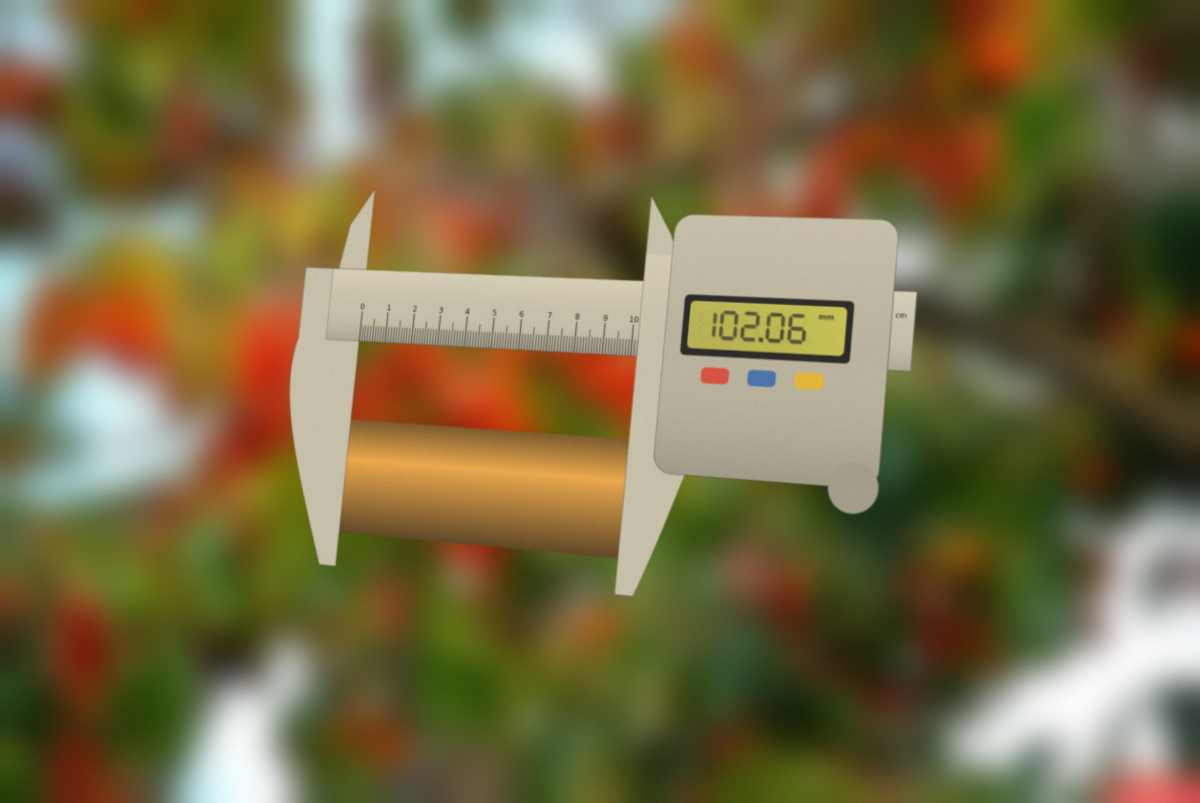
**102.06** mm
